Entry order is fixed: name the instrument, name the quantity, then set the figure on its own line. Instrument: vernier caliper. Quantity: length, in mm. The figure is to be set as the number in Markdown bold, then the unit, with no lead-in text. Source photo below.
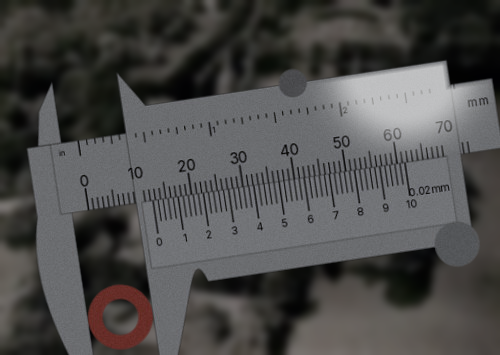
**12.5** mm
